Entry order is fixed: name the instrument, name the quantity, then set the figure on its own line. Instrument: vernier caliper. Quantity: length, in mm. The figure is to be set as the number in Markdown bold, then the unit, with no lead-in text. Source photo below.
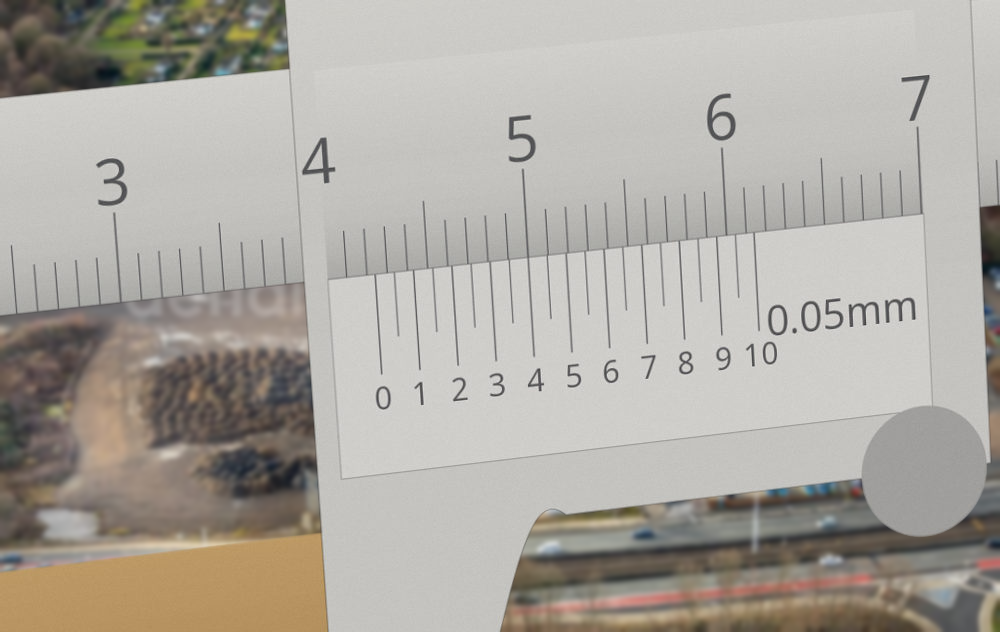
**42.4** mm
